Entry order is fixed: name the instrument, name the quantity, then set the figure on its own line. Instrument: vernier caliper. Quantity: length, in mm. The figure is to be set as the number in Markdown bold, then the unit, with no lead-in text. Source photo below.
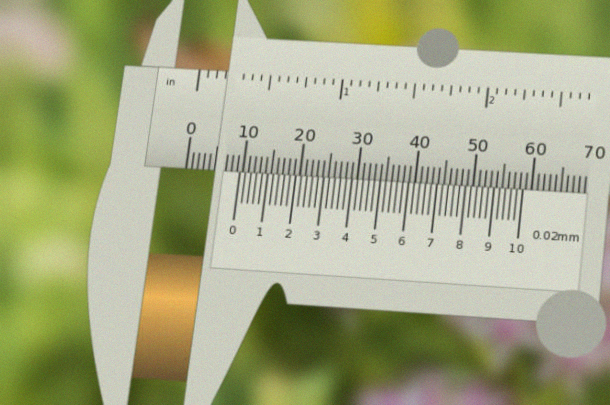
**9.5** mm
